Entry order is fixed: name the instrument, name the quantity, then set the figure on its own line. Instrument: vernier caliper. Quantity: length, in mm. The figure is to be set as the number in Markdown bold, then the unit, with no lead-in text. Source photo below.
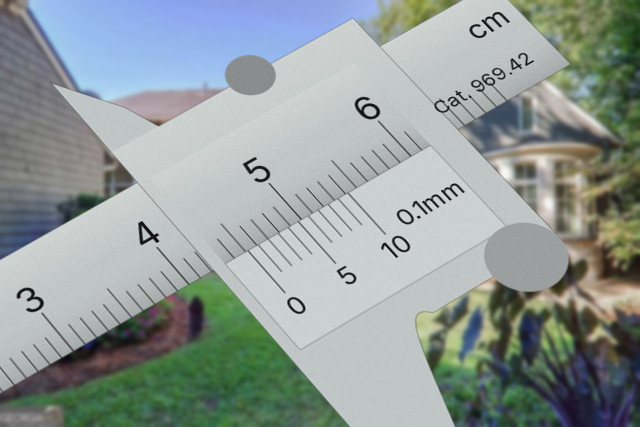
**45.2** mm
